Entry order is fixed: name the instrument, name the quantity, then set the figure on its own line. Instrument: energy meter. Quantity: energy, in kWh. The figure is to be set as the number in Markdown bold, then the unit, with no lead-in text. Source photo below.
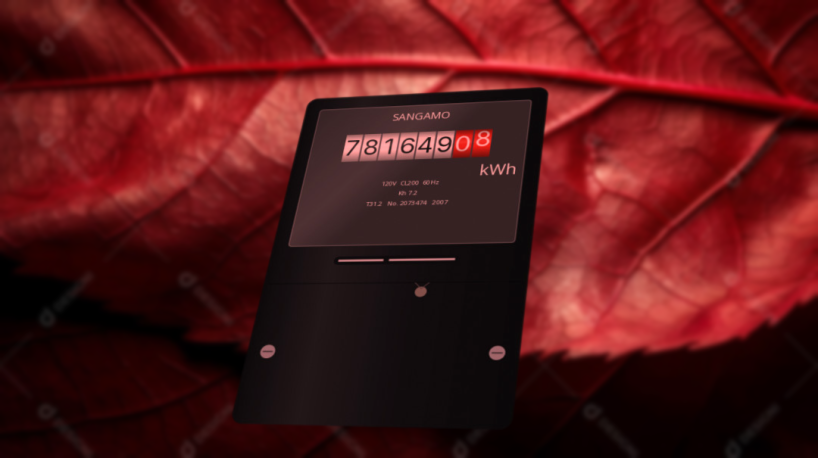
**781649.08** kWh
